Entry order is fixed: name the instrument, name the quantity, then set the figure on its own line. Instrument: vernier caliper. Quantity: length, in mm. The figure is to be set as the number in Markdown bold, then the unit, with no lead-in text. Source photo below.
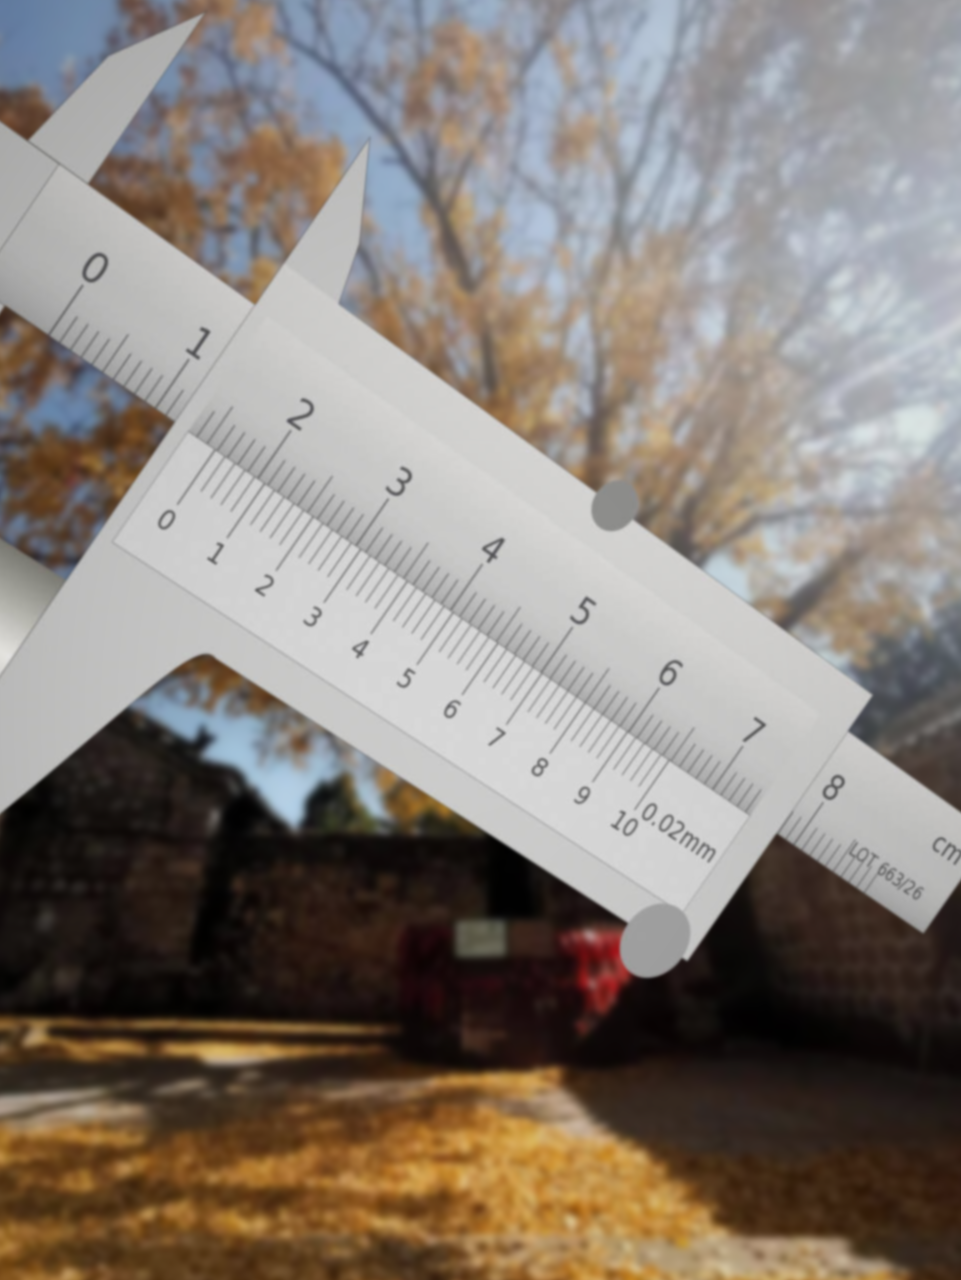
**15.8** mm
